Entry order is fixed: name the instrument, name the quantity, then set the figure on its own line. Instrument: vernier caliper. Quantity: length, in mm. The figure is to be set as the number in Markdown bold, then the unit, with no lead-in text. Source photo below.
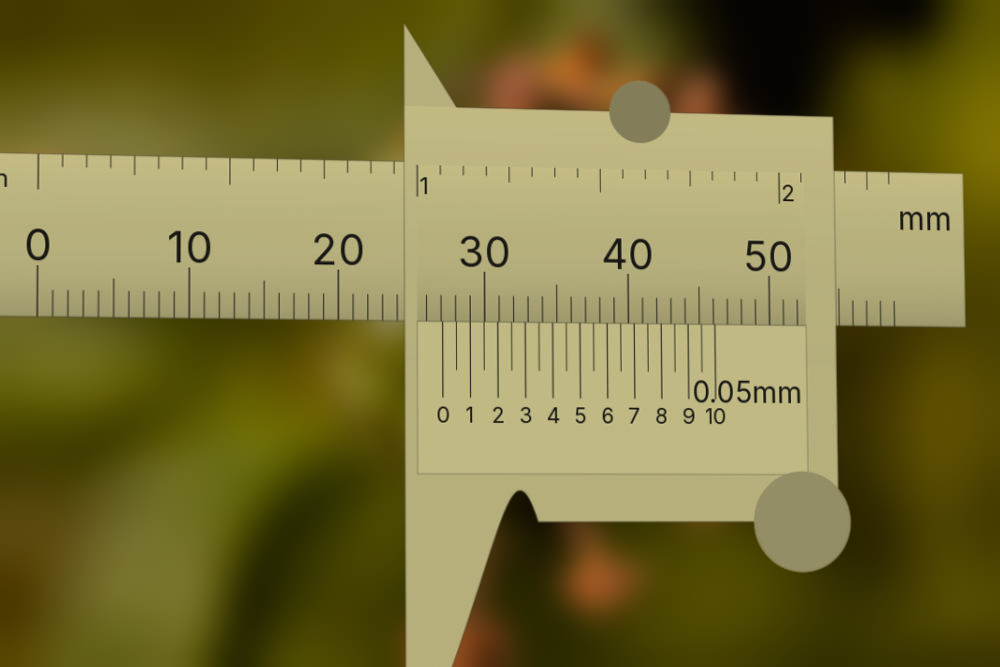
**27.1** mm
